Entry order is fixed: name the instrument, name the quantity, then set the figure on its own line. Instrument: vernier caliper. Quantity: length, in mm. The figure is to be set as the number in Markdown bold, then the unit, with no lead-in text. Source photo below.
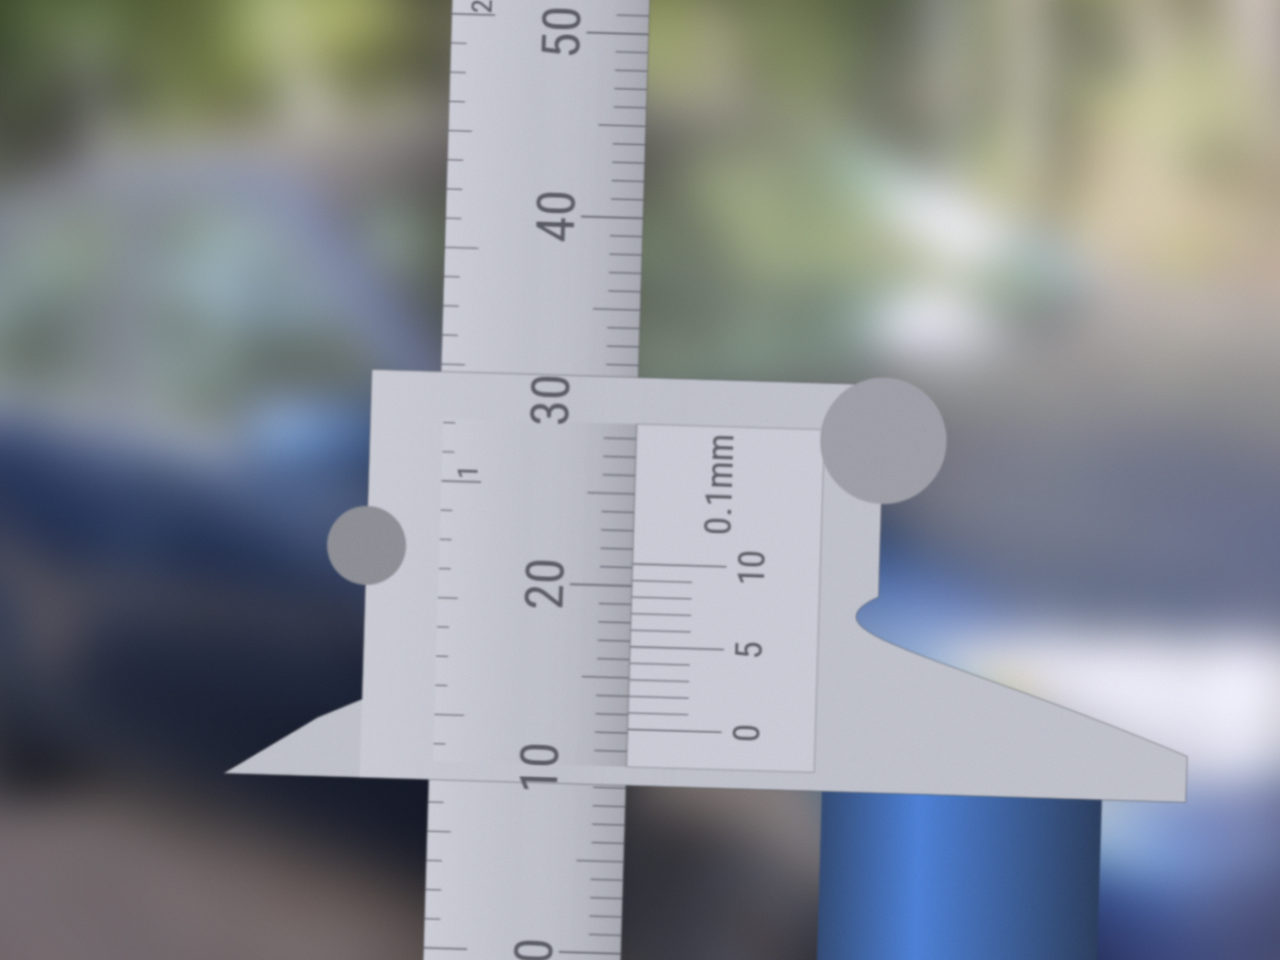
**12.2** mm
